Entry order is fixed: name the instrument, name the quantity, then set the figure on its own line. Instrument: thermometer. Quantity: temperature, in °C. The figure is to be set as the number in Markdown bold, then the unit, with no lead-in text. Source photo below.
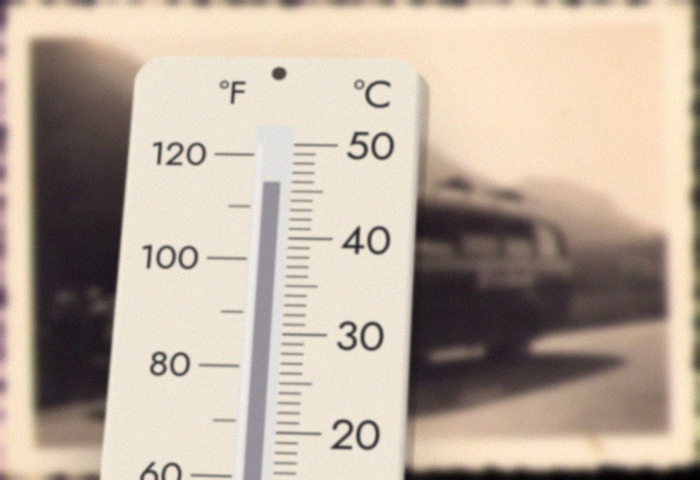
**46** °C
